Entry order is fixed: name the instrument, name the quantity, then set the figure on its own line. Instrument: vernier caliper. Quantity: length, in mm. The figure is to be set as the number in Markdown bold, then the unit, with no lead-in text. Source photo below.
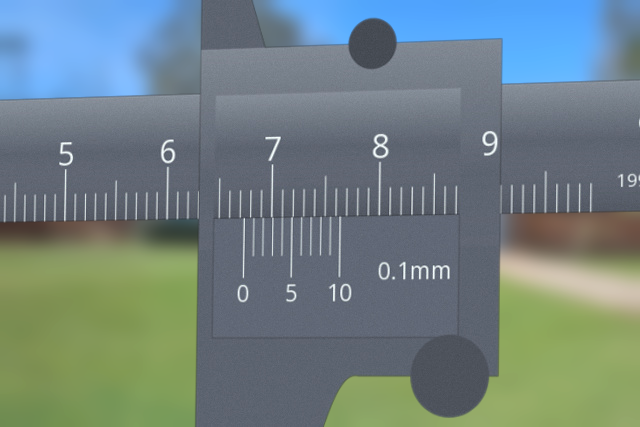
**67.4** mm
